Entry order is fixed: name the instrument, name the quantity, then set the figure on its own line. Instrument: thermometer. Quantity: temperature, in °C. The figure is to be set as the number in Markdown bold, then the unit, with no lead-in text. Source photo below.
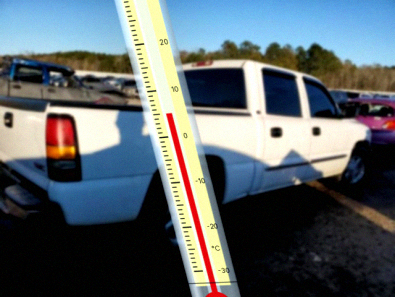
**5** °C
